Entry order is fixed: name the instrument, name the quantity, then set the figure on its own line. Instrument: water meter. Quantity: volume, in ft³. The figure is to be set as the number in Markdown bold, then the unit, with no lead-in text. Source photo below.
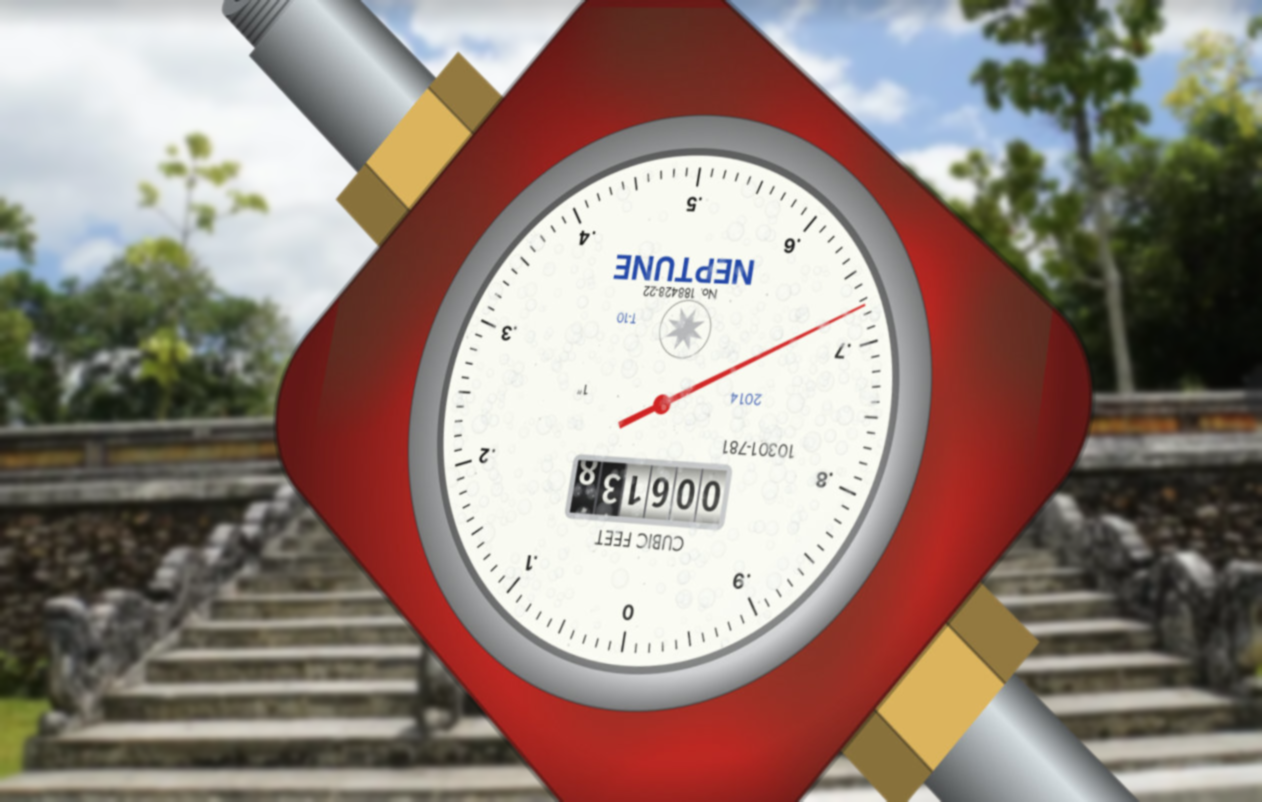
**6137.67** ft³
